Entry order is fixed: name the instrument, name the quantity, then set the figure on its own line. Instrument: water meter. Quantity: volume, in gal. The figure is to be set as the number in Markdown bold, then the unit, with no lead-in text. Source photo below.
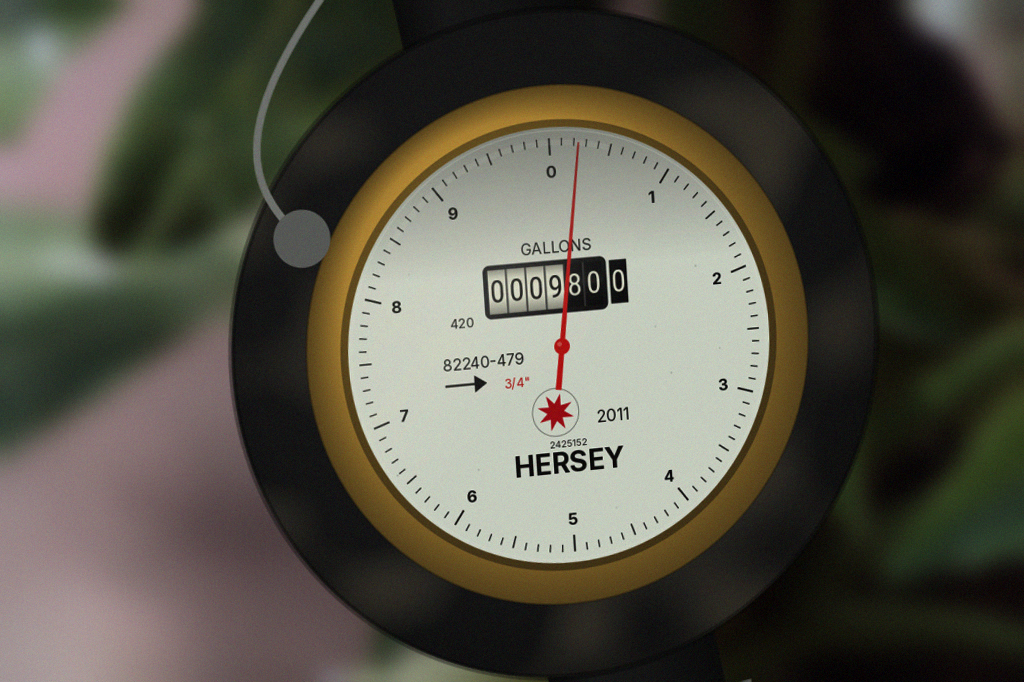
**9800.2** gal
